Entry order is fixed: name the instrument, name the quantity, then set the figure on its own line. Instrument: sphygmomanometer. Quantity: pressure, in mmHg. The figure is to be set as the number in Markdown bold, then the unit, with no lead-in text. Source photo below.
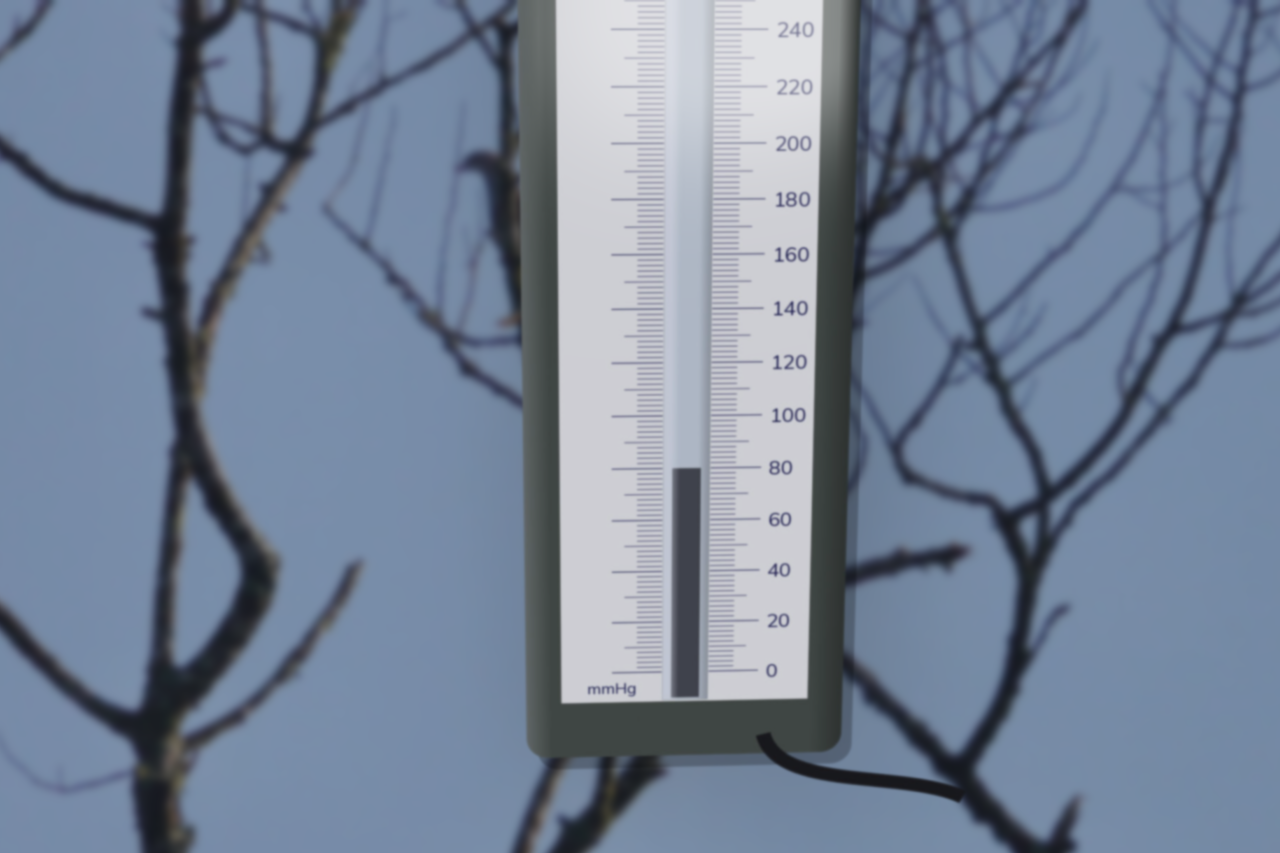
**80** mmHg
